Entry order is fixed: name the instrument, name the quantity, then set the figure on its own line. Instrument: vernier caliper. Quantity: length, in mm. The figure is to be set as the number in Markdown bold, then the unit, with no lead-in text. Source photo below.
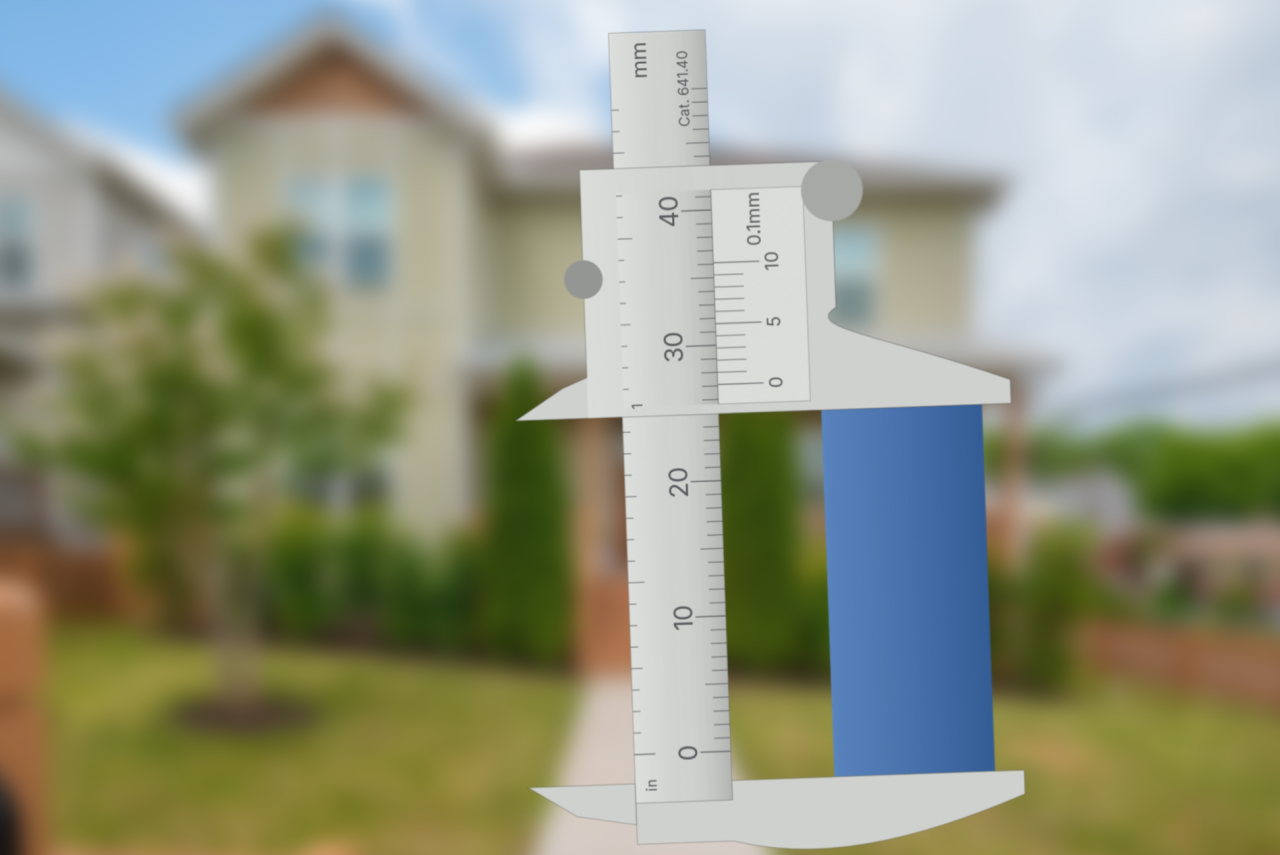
**27.1** mm
